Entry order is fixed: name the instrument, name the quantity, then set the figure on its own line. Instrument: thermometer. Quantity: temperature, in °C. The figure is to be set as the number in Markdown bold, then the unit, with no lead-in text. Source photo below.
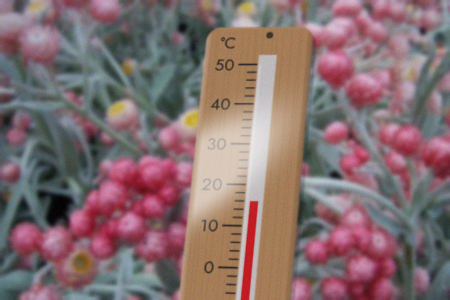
**16** °C
